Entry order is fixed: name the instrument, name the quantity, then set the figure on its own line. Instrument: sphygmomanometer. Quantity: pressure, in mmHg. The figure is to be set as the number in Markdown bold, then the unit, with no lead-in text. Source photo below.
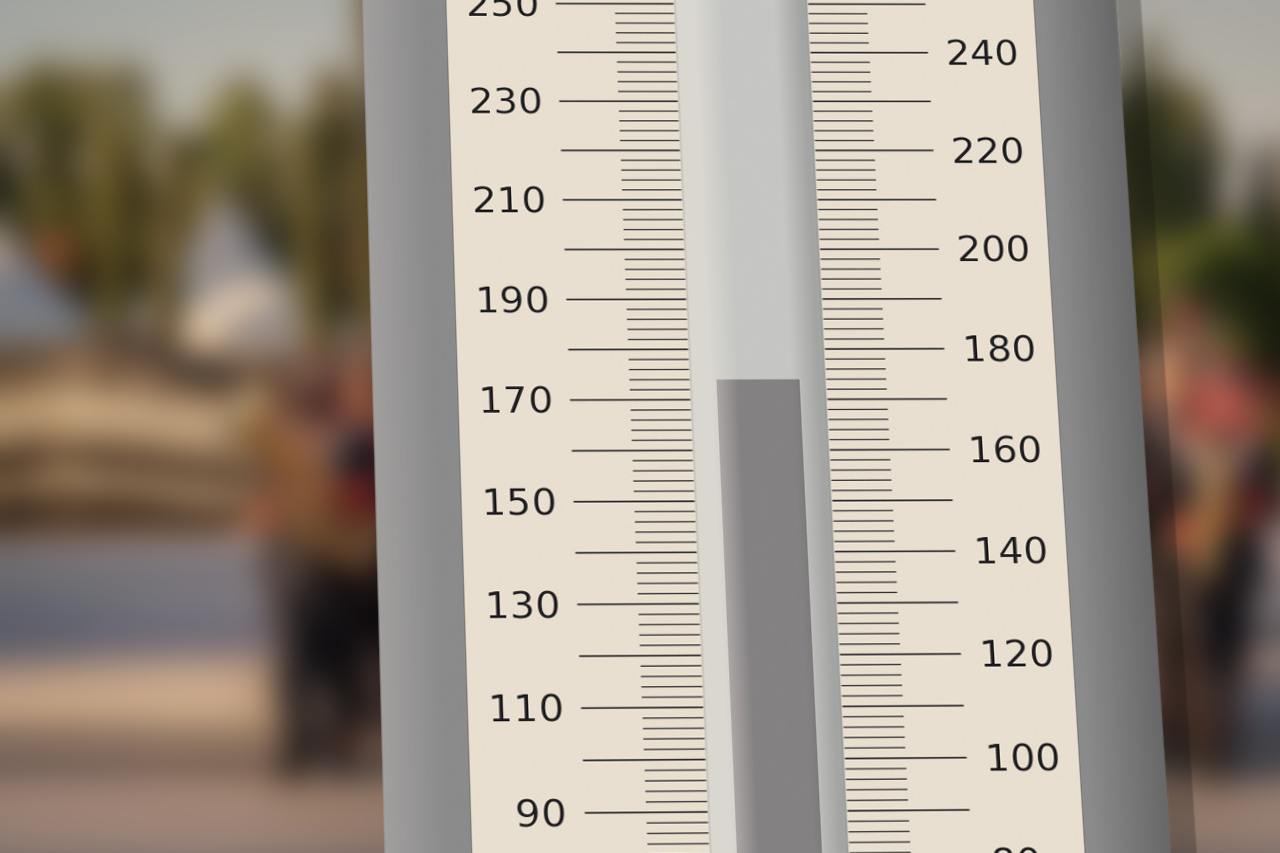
**174** mmHg
